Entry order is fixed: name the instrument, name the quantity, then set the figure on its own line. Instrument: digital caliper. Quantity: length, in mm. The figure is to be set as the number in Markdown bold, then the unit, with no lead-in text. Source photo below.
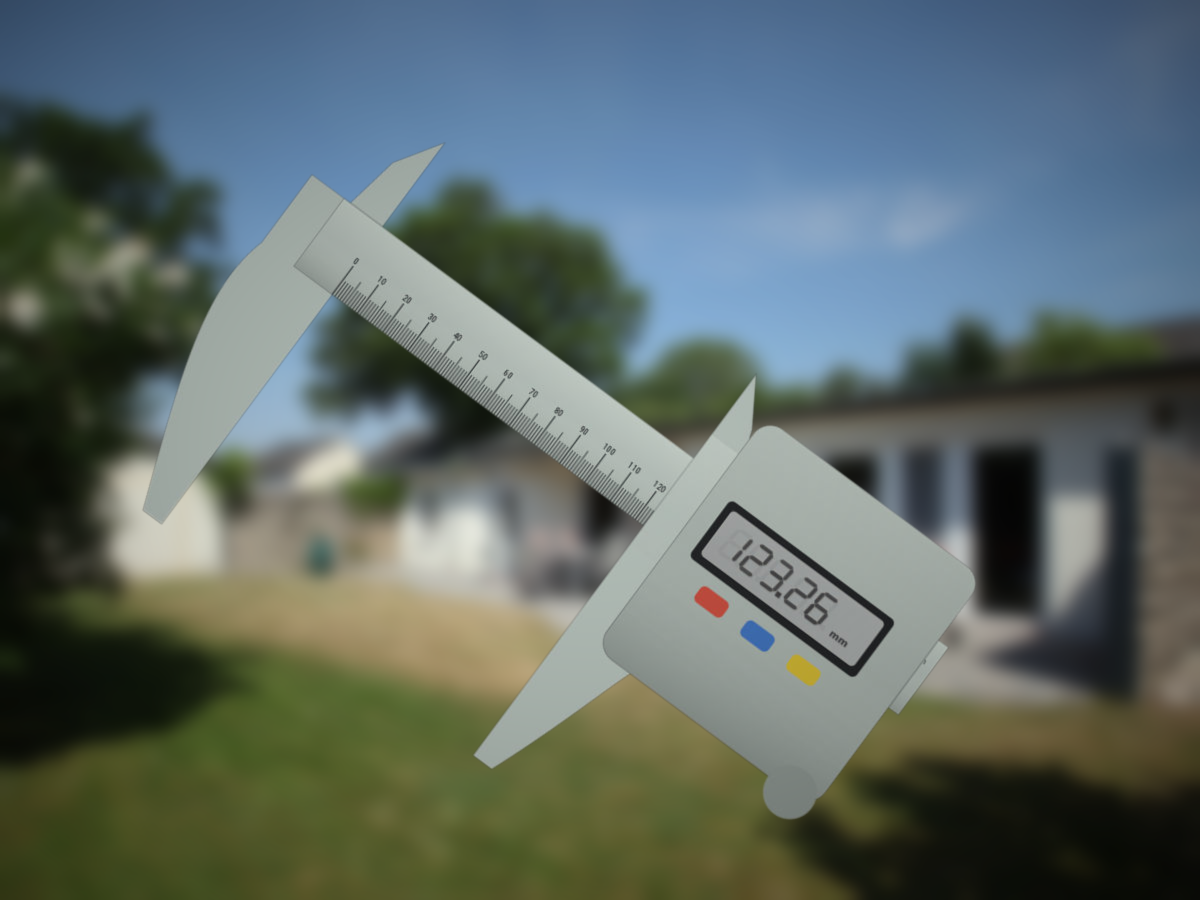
**123.26** mm
